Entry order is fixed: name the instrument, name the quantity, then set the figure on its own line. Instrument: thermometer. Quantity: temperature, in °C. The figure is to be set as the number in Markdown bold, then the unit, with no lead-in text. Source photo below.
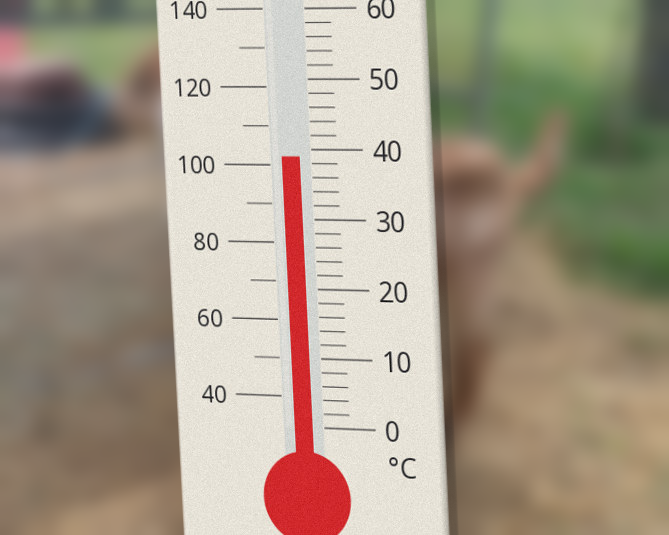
**39** °C
